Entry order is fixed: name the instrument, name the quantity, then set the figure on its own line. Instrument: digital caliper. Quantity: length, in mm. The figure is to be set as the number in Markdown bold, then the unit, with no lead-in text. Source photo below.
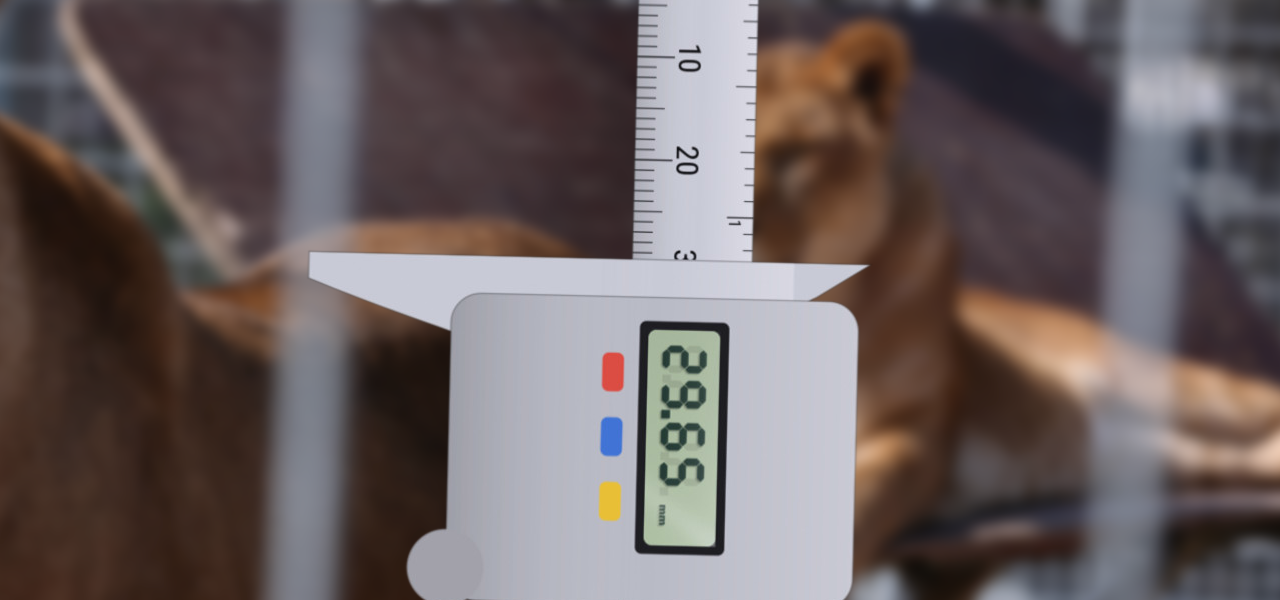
**29.65** mm
